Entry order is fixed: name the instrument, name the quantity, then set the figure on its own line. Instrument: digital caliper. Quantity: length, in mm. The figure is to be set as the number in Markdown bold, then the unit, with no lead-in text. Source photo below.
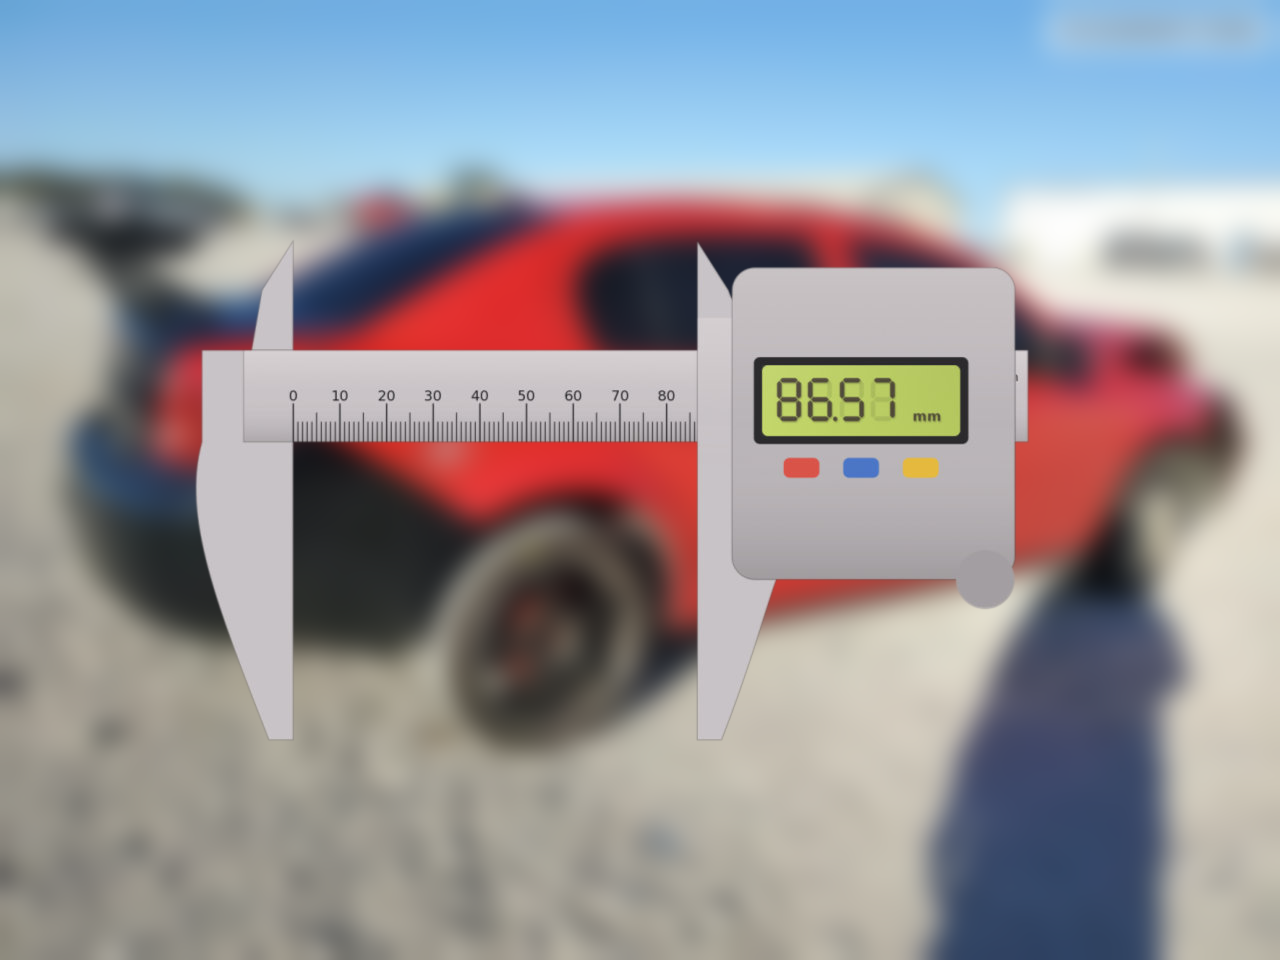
**86.57** mm
